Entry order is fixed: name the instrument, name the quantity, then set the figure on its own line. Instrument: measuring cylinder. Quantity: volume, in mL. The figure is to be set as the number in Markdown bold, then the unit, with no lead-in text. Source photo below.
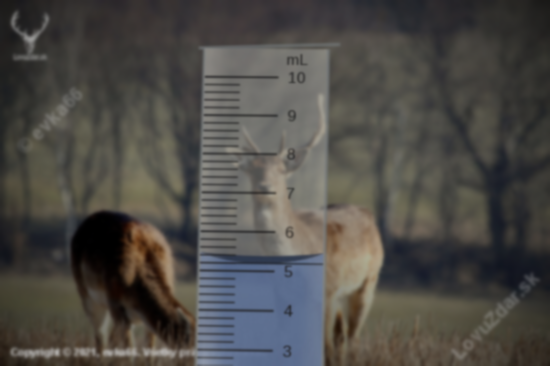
**5.2** mL
